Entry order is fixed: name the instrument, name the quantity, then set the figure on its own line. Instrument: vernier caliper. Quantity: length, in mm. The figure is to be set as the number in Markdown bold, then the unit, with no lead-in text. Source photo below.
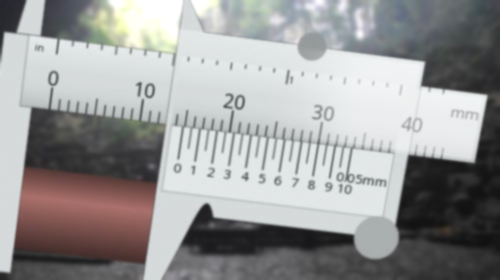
**14.8** mm
